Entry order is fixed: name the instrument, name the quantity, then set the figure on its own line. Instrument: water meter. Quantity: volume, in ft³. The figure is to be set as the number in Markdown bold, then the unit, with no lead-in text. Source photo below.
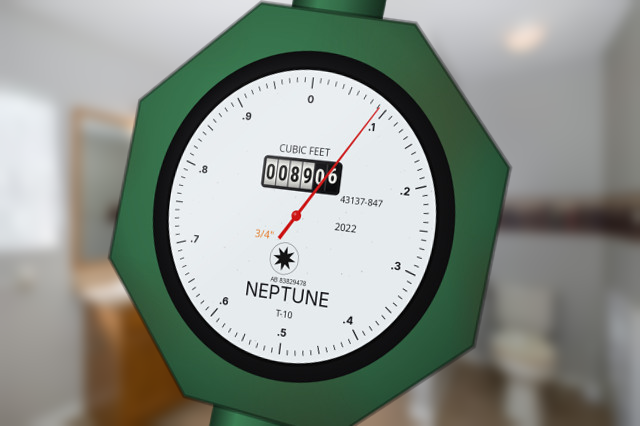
**8906.09** ft³
